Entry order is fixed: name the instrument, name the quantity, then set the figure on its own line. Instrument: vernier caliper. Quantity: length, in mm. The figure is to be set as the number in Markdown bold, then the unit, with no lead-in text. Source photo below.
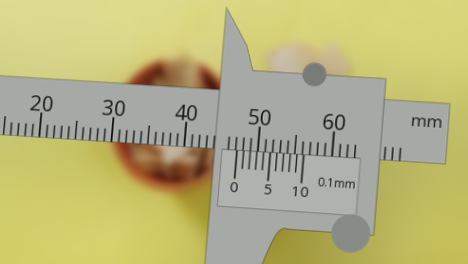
**47.2** mm
